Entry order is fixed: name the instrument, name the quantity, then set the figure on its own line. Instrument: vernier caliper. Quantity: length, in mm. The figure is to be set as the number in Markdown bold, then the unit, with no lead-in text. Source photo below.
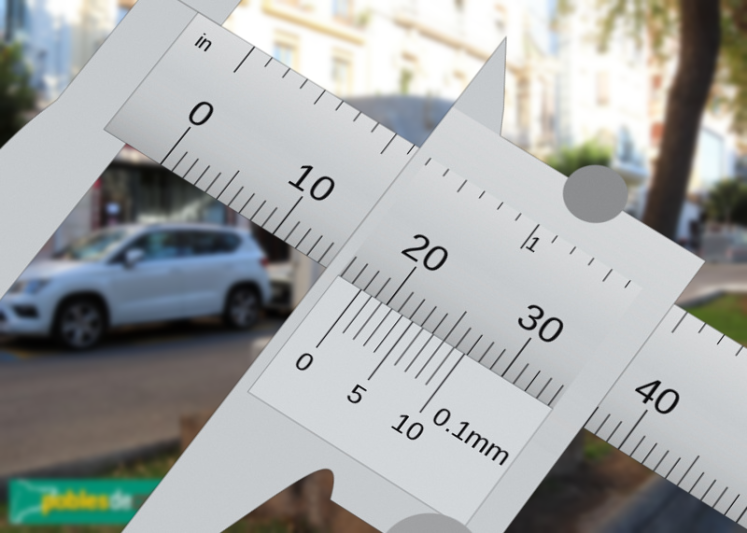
**17.8** mm
